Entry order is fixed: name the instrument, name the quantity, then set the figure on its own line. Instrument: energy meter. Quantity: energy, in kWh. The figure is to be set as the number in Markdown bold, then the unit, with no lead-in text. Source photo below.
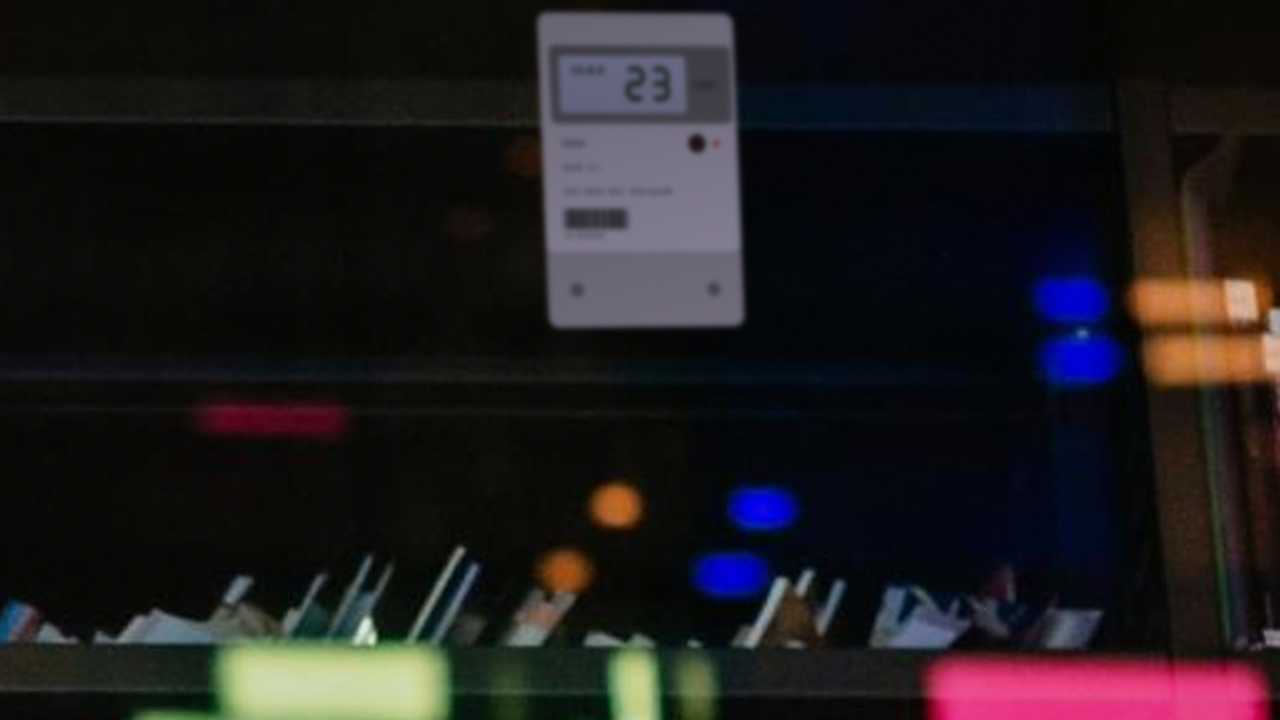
**23** kWh
